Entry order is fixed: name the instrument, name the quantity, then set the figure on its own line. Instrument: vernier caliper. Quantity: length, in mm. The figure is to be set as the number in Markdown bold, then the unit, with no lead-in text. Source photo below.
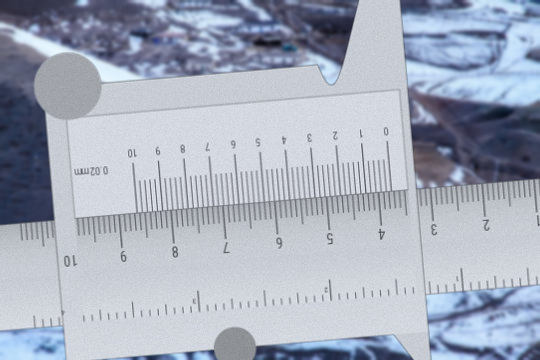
**37.5** mm
